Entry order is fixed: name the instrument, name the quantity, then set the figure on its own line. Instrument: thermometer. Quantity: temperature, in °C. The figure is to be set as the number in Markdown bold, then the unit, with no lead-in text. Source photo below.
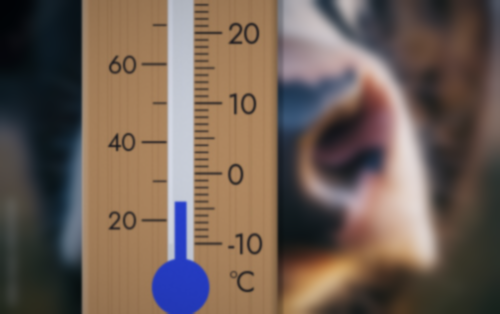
**-4** °C
